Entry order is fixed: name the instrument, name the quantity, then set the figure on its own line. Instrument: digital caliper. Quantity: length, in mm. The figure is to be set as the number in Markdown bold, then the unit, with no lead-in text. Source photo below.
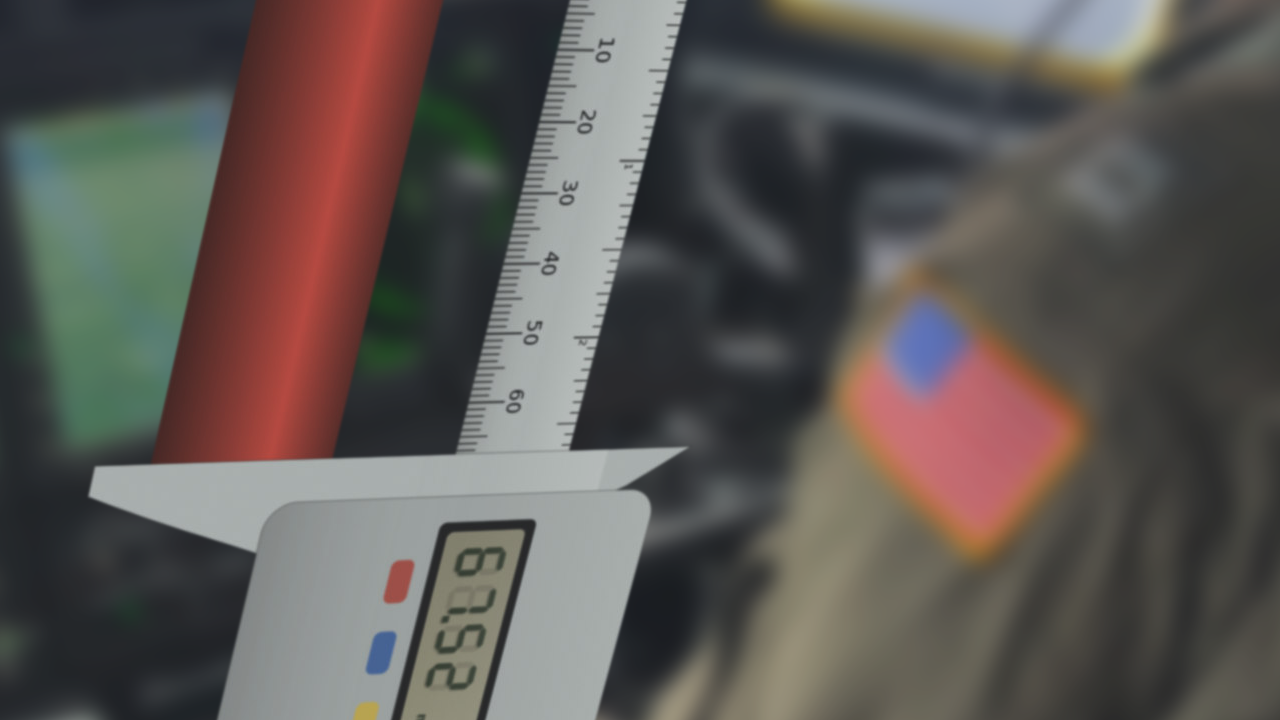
**67.52** mm
